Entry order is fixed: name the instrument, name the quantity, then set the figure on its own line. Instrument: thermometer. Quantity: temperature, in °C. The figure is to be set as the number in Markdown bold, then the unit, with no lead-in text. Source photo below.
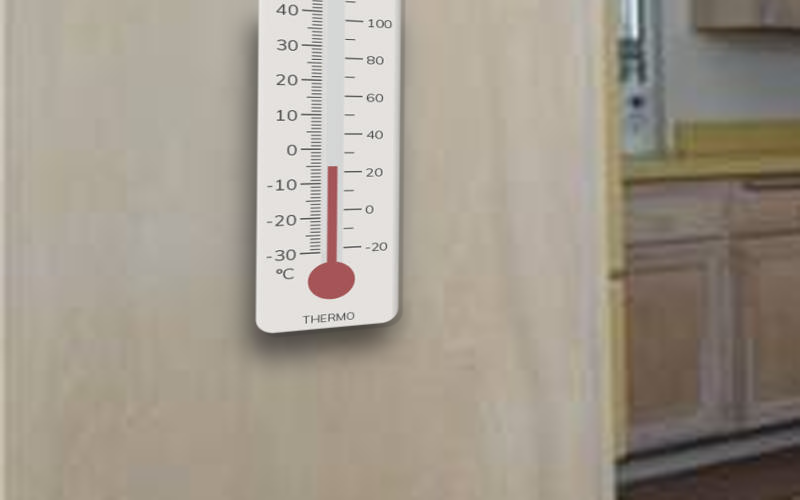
**-5** °C
